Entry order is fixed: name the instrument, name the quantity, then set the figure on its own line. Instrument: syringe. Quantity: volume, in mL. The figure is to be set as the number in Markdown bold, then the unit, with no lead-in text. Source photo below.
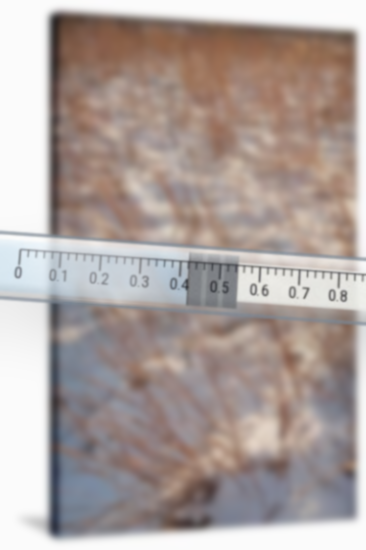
**0.42** mL
